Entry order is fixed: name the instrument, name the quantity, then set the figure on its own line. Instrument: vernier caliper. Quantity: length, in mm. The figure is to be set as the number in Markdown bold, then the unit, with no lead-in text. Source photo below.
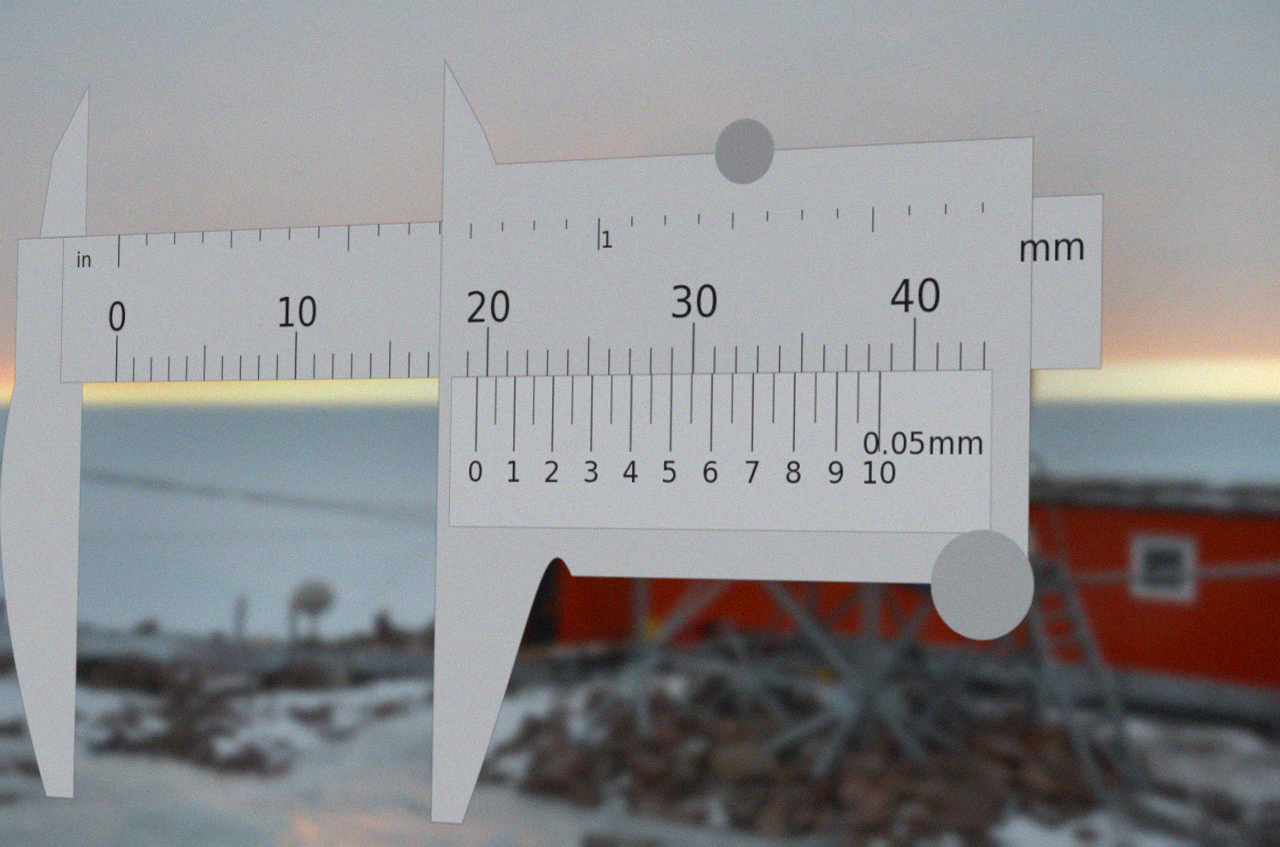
**19.5** mm
